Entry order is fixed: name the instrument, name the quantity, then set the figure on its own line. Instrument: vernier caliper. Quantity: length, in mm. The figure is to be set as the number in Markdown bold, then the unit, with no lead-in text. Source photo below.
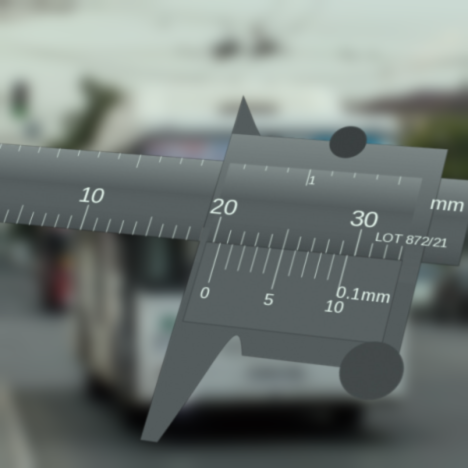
**20.5** mm
